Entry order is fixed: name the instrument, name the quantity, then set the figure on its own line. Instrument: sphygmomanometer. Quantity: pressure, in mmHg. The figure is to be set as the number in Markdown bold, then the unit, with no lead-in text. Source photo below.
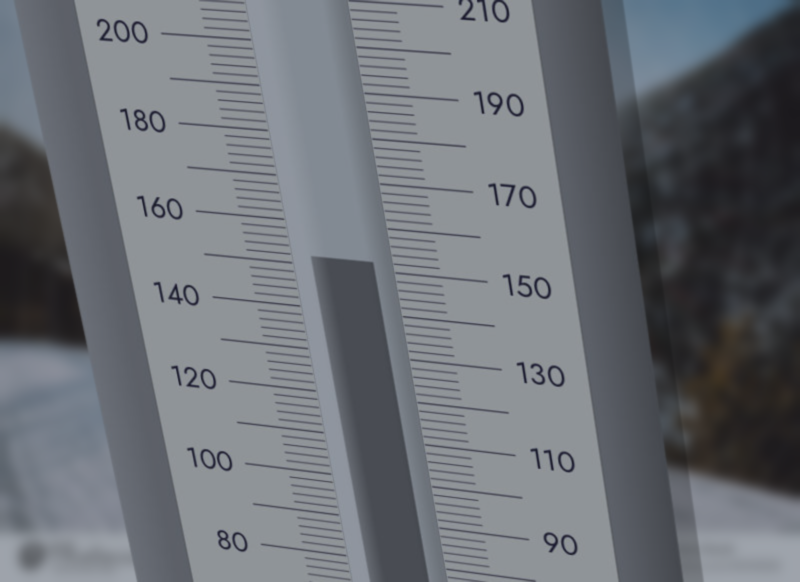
**152** mmHg
